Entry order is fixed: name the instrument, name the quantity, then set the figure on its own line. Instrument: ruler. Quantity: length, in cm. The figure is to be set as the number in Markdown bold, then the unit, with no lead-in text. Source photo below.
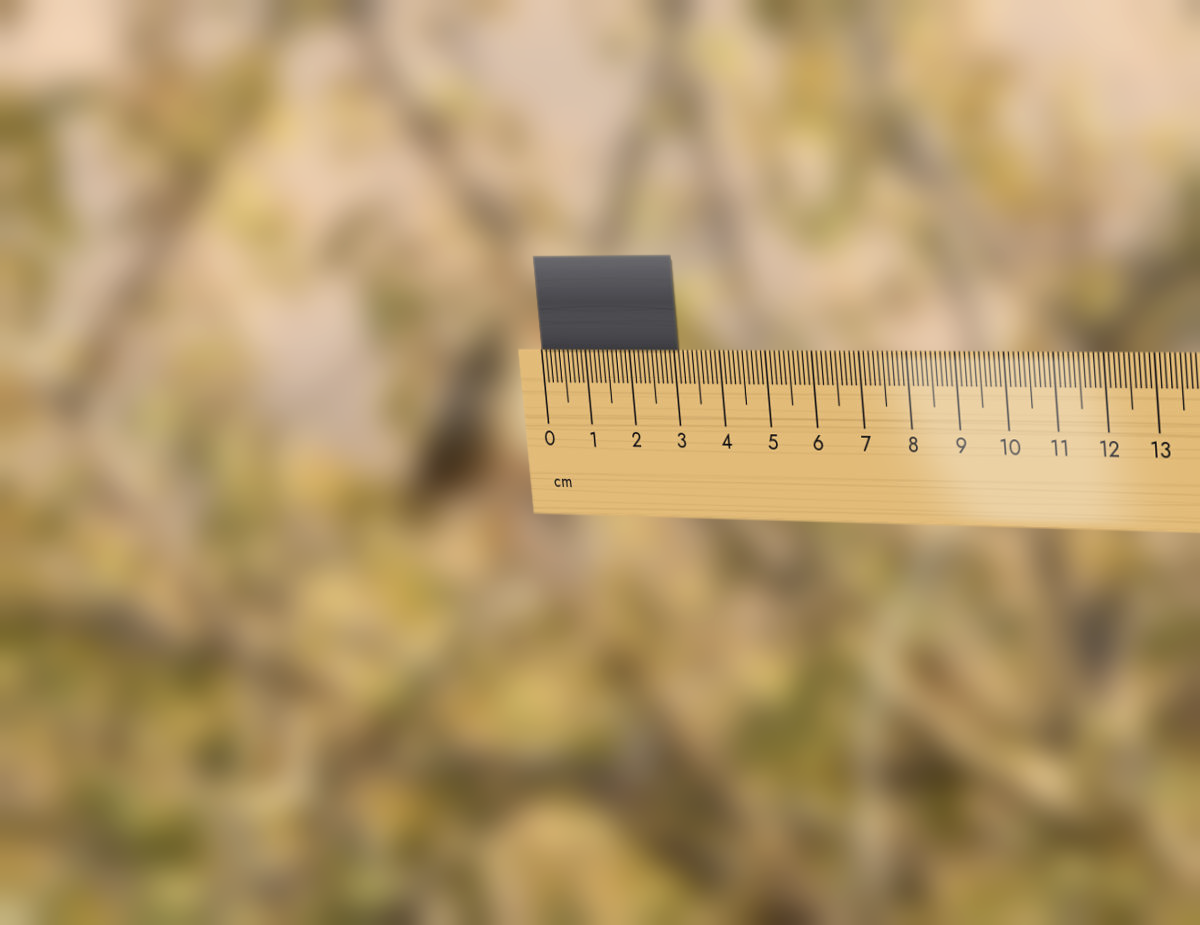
**3.1** cm
